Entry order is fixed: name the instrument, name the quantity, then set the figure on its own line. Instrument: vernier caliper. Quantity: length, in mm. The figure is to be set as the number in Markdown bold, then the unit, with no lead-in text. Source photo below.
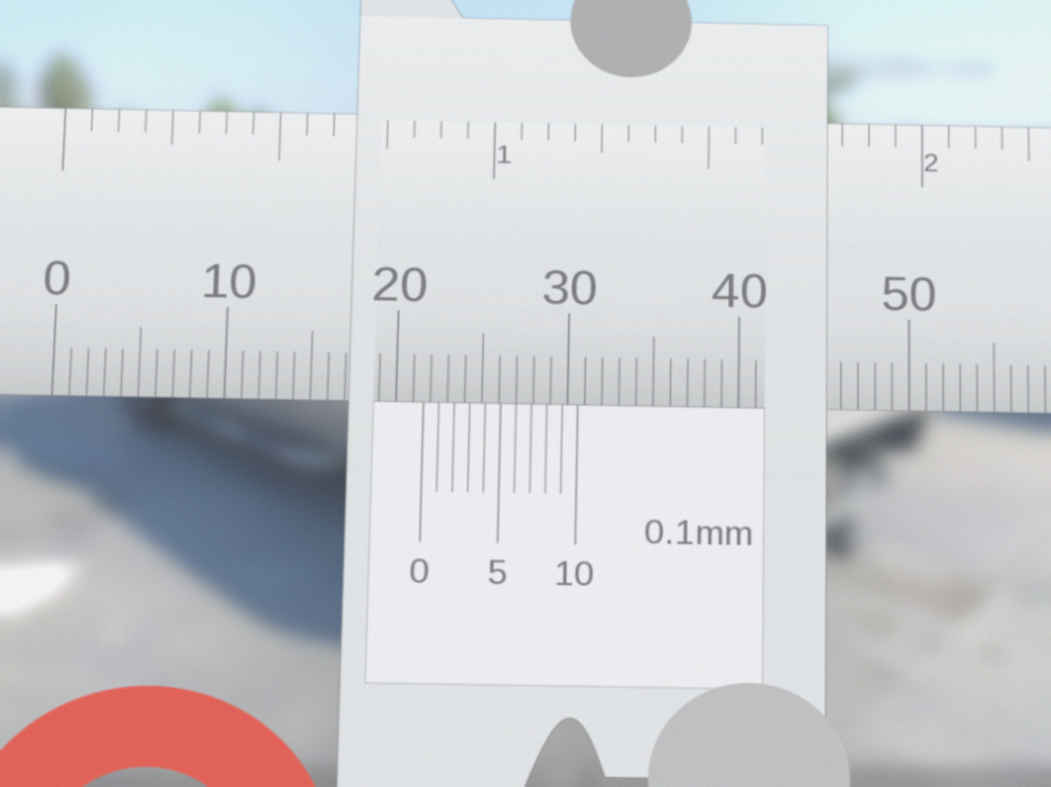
**21.6** mm
